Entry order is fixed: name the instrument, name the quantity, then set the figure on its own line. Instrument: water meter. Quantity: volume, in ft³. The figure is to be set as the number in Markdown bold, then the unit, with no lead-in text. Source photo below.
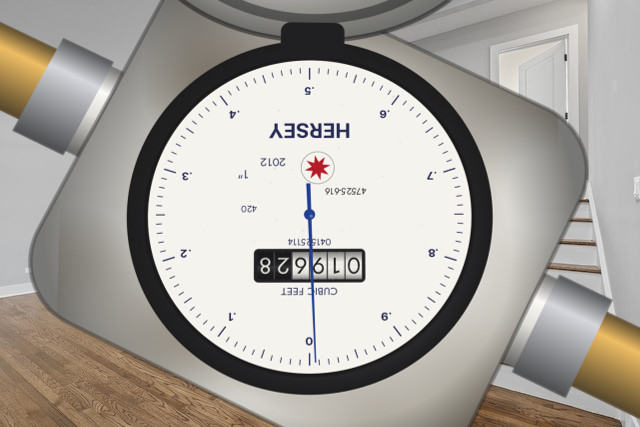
**19627.99** ft³
